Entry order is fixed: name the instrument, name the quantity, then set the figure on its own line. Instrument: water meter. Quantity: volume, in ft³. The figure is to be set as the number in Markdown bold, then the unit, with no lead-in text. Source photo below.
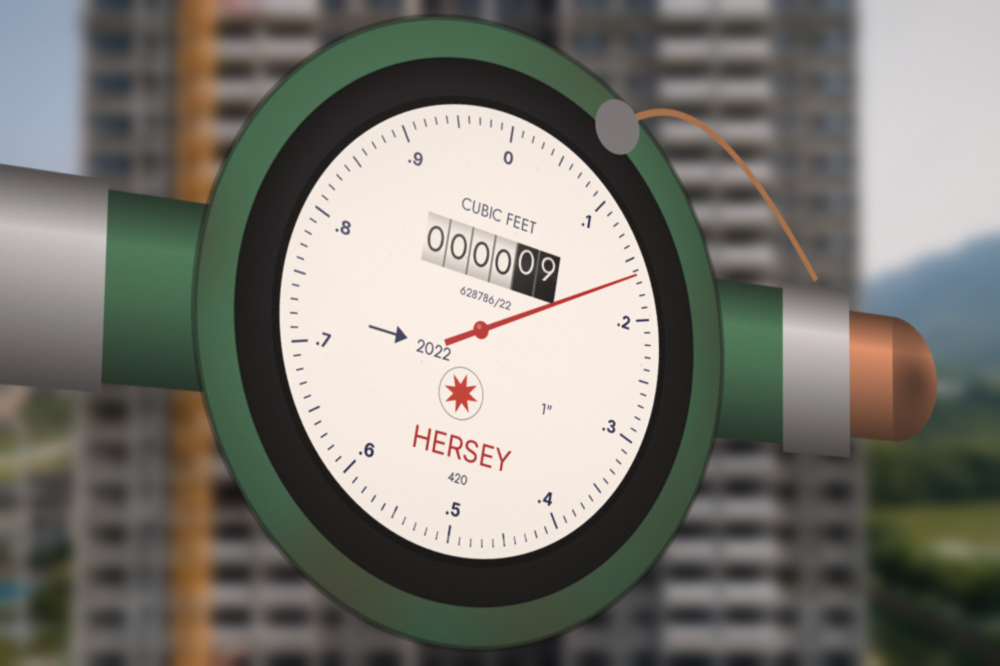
**9.16** ft³
